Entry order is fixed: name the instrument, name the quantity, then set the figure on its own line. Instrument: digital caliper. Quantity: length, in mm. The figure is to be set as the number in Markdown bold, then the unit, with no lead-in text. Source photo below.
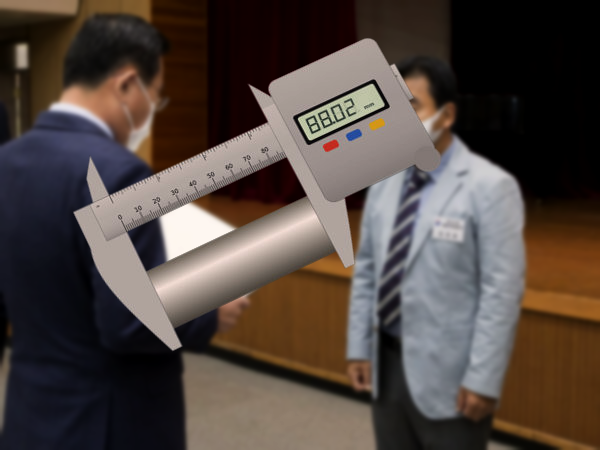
**88.02** mm
